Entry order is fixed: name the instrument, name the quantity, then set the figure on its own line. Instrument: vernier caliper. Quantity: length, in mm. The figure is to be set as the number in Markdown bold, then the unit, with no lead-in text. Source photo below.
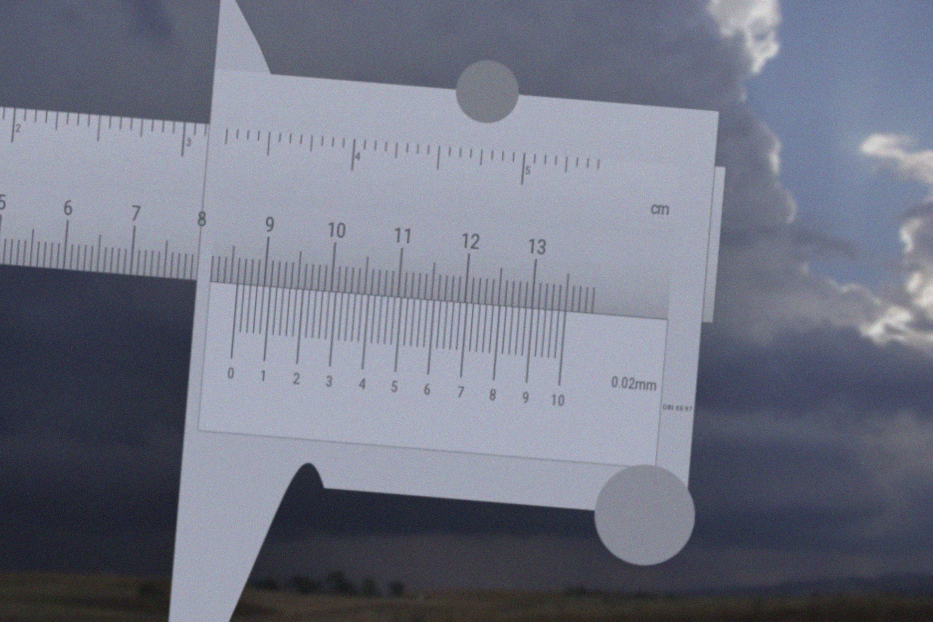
**86.0** mm
